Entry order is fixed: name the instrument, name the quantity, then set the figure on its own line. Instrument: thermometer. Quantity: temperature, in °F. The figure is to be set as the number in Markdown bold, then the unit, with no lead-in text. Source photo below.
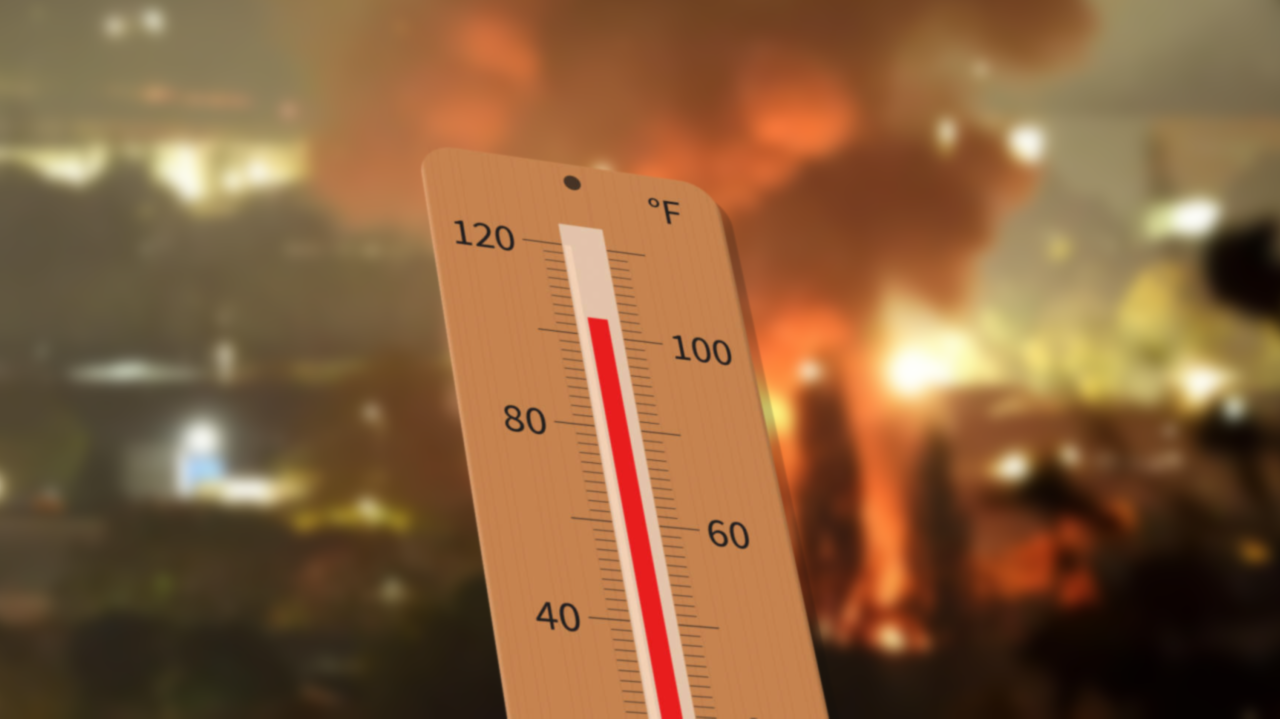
**104** °F
